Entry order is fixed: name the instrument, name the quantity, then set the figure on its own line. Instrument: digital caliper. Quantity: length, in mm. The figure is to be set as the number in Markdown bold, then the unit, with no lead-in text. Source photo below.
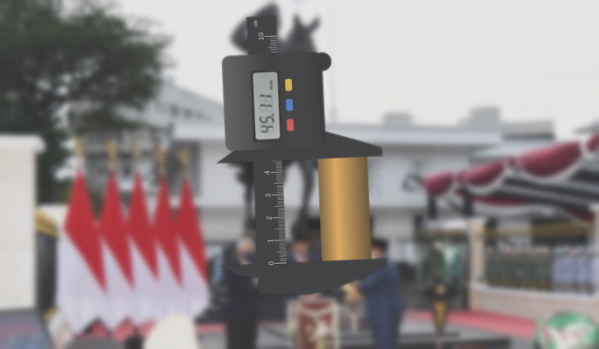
**45.11** mm
